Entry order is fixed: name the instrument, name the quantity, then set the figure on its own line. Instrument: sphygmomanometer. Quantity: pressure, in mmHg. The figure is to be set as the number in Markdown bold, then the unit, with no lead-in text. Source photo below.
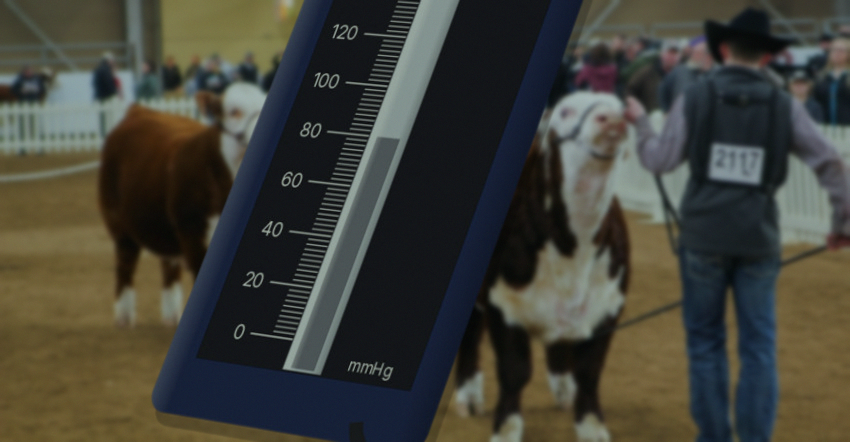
**80** mmHg
